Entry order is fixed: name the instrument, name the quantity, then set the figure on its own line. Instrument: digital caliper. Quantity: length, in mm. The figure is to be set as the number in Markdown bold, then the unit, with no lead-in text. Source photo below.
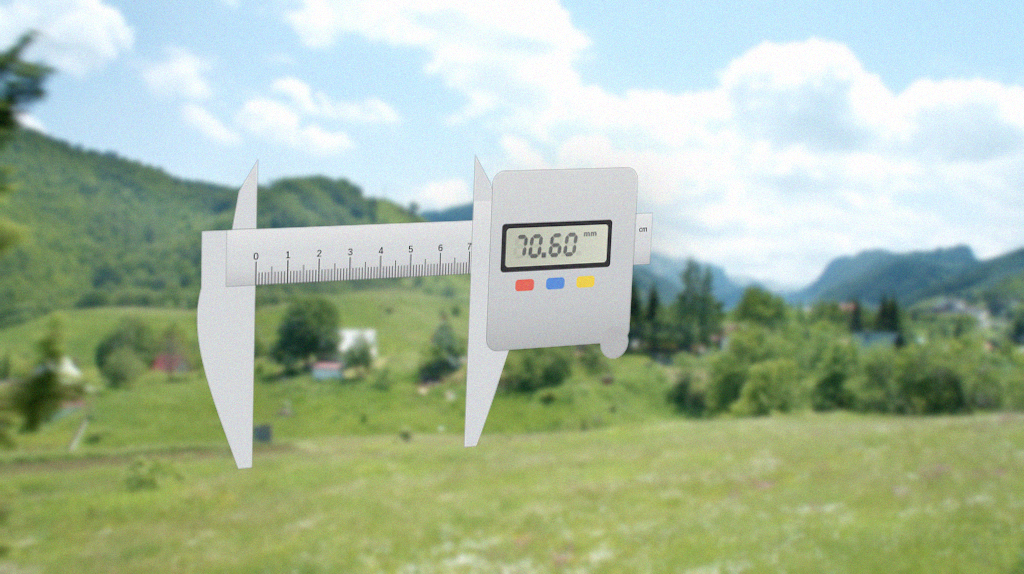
**70.60** mm
